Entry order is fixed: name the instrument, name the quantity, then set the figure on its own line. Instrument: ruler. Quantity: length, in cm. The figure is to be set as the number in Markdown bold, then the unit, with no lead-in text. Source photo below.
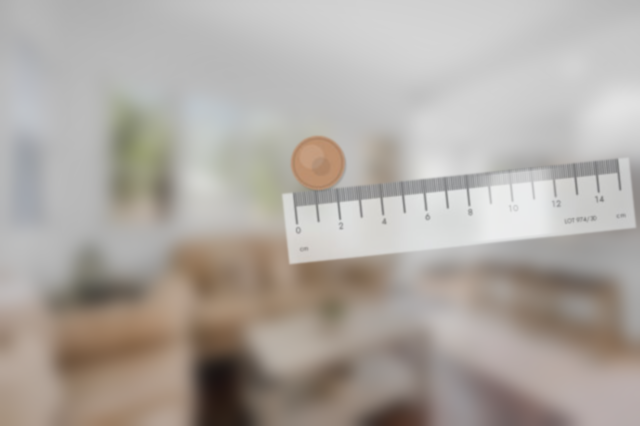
**2.5** cm
